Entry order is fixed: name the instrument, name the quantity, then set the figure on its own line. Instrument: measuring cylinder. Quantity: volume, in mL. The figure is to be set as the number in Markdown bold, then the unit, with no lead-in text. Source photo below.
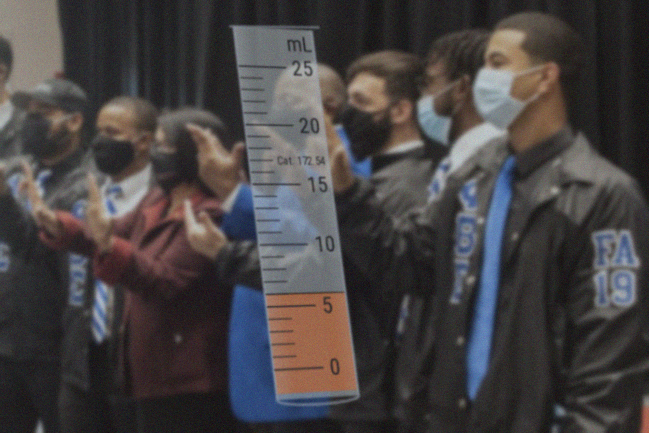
**6** mL
